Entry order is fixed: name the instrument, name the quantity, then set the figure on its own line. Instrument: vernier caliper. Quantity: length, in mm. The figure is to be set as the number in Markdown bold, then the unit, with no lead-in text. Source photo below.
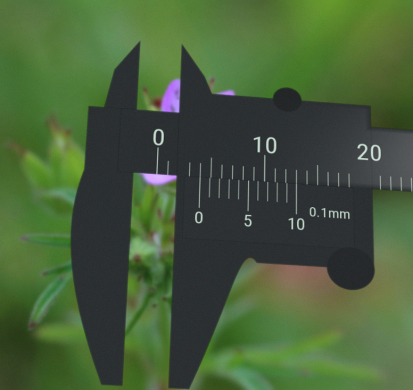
**4.0** mm
